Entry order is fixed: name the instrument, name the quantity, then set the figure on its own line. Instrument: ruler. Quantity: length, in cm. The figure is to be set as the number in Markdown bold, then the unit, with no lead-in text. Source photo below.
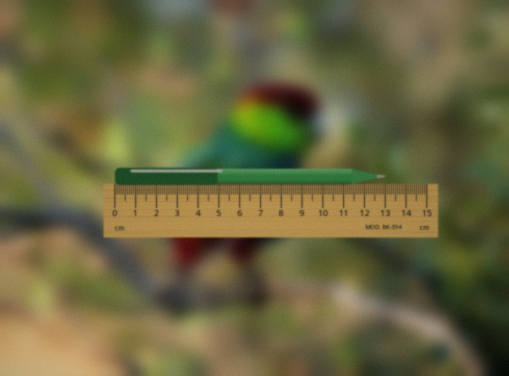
**13** cm
